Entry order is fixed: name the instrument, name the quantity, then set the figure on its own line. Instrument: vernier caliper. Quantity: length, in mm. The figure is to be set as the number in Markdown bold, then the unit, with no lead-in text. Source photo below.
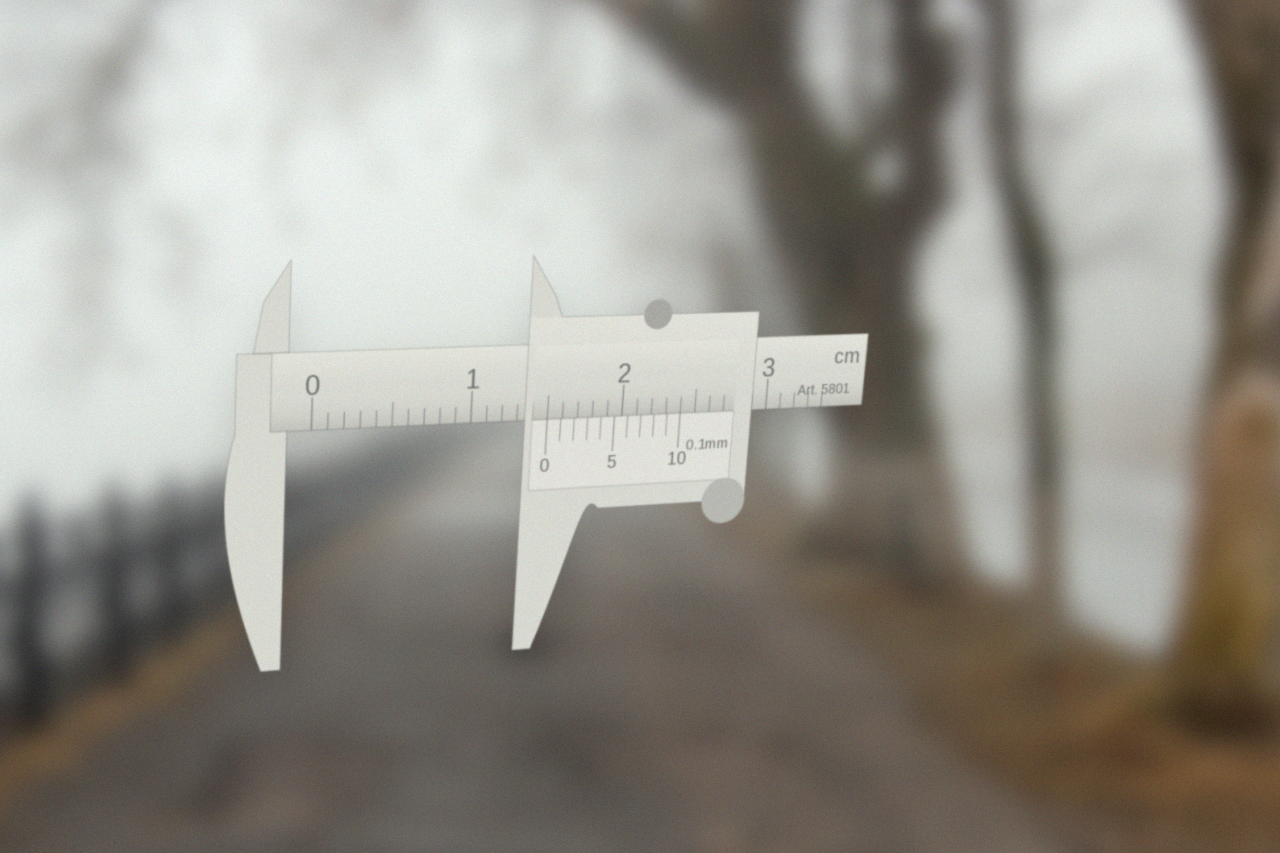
**15.0** mm
